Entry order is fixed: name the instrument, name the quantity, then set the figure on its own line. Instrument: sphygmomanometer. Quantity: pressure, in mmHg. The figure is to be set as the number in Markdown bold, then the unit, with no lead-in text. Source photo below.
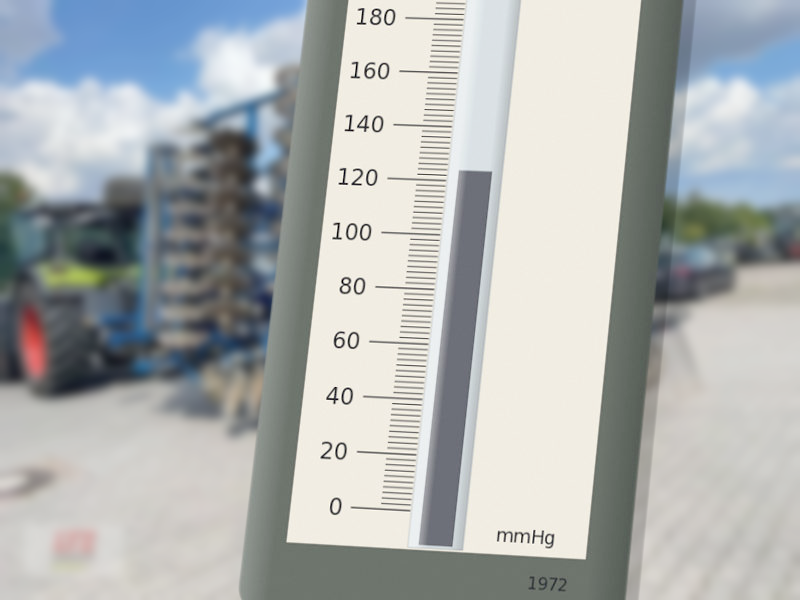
**124** mmHg
